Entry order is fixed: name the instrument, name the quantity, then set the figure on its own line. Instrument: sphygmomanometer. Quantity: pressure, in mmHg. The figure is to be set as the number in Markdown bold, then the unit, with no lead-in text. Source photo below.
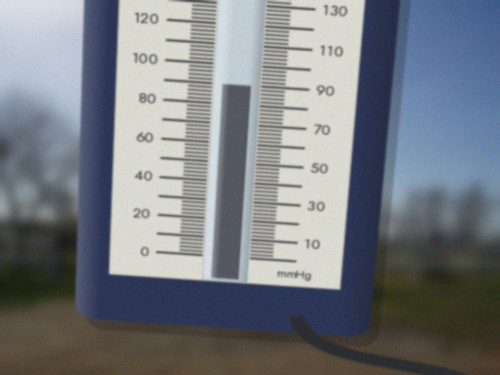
**90** mmHg
